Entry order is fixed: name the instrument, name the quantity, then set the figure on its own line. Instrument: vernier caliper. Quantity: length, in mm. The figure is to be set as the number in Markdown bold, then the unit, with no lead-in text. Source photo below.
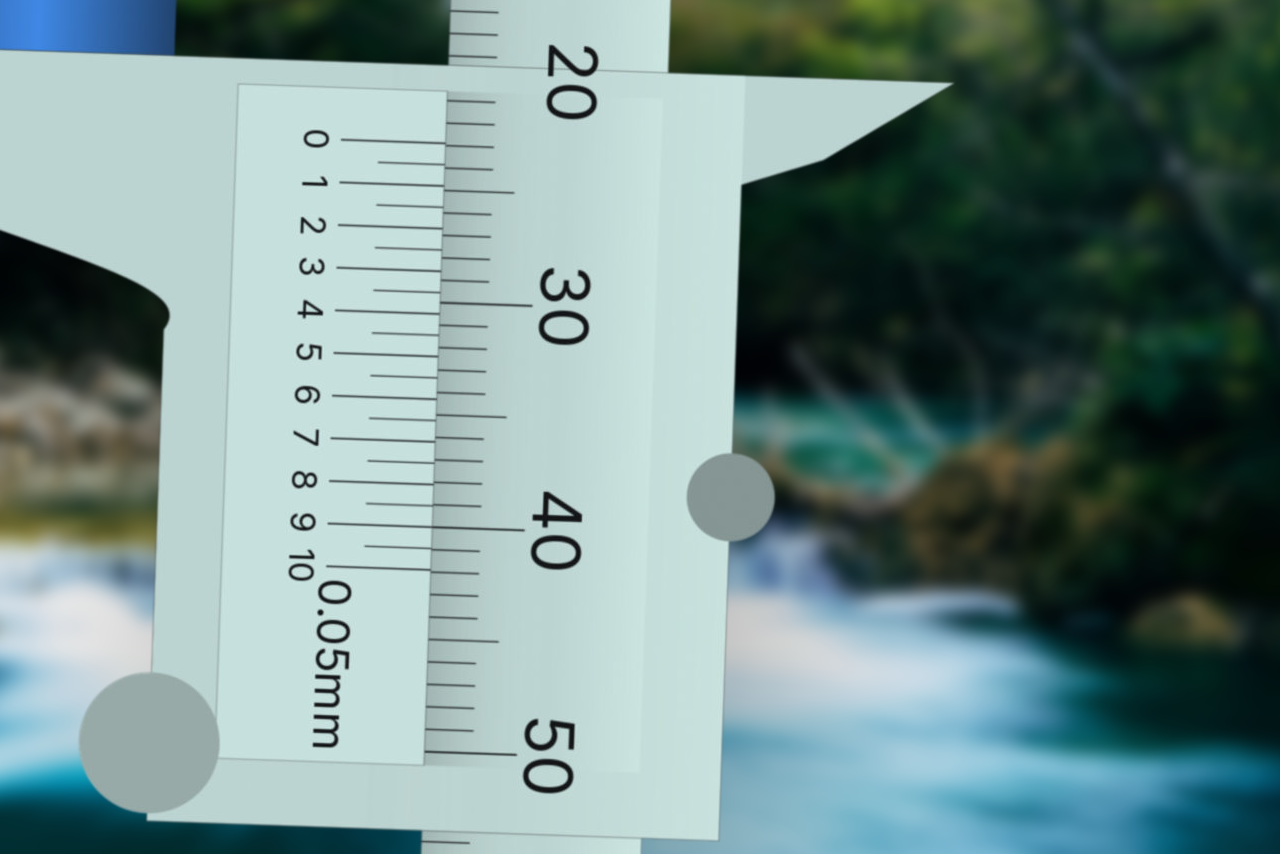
**22.9** mm
